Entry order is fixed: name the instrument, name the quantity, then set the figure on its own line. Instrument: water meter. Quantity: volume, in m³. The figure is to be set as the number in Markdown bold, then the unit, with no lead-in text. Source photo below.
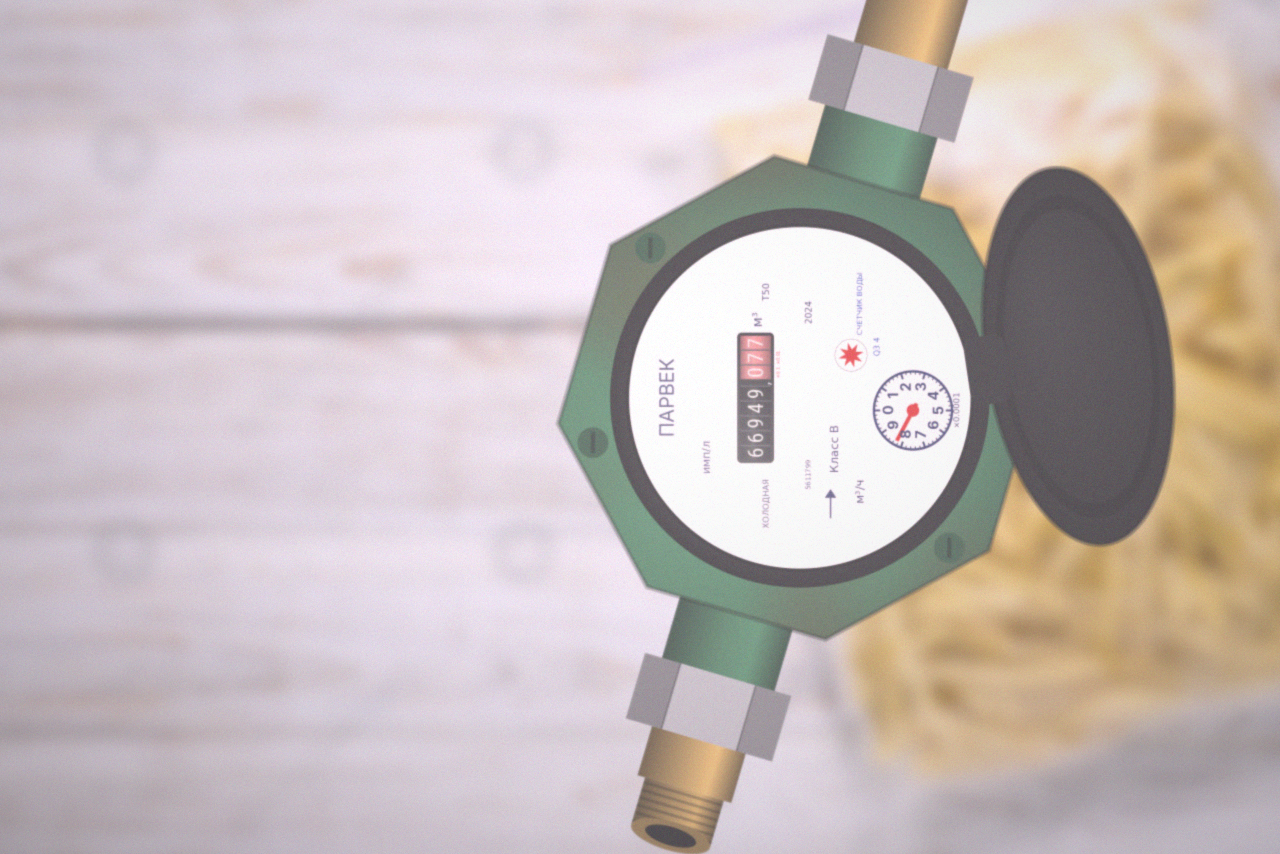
**66949.0778** m³
